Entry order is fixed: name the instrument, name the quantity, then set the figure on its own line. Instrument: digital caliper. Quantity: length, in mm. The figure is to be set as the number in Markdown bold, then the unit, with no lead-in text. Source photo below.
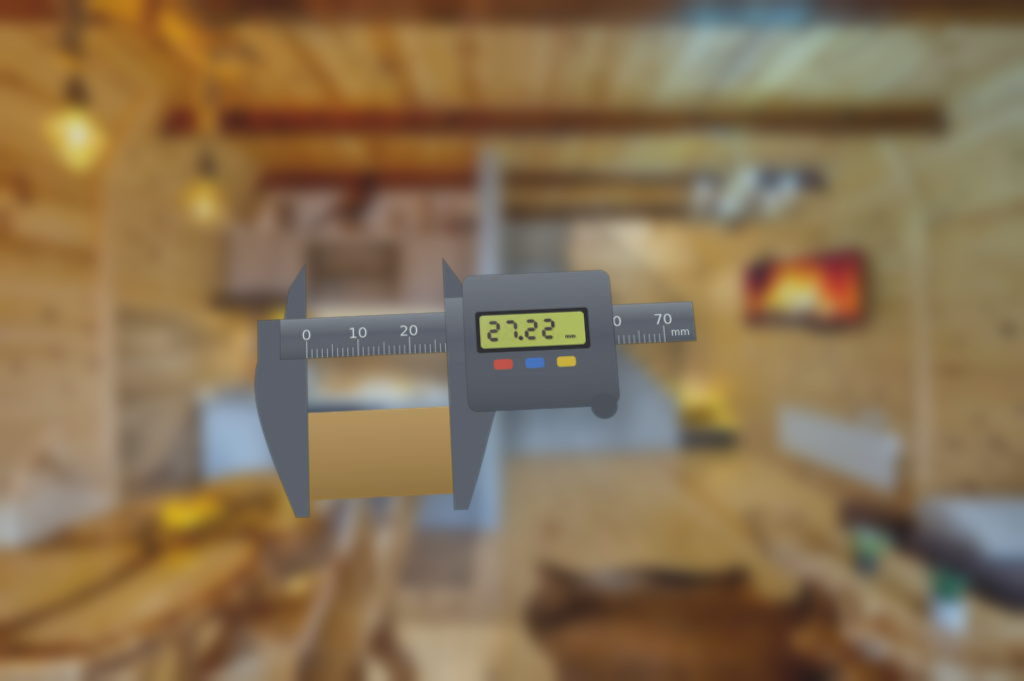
**27.22** mm
